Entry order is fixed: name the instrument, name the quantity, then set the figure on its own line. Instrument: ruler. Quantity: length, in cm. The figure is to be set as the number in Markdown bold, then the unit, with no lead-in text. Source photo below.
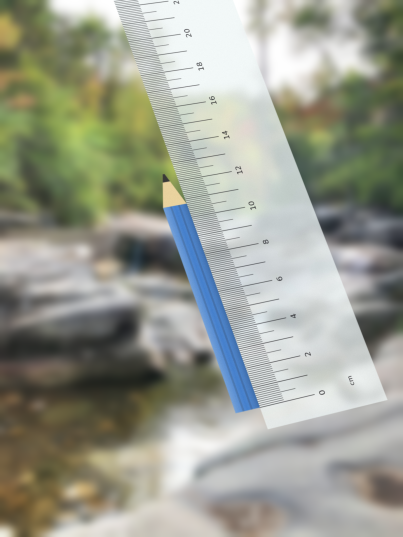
**12.5** cm
